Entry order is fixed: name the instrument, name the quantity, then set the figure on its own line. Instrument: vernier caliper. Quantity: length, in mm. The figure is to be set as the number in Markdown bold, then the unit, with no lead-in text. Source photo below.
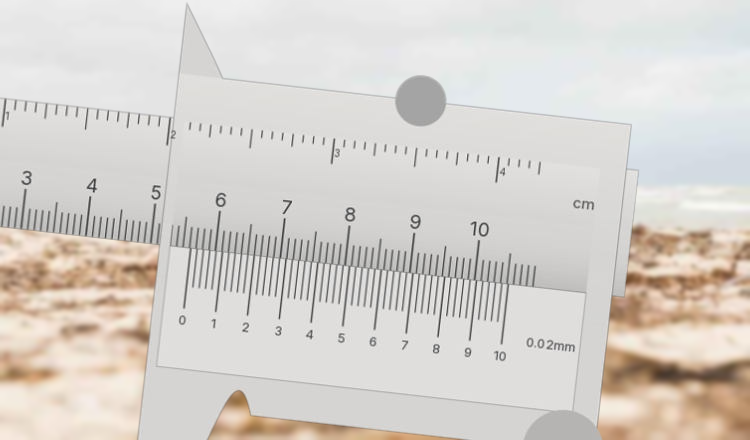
**56.2** mm
